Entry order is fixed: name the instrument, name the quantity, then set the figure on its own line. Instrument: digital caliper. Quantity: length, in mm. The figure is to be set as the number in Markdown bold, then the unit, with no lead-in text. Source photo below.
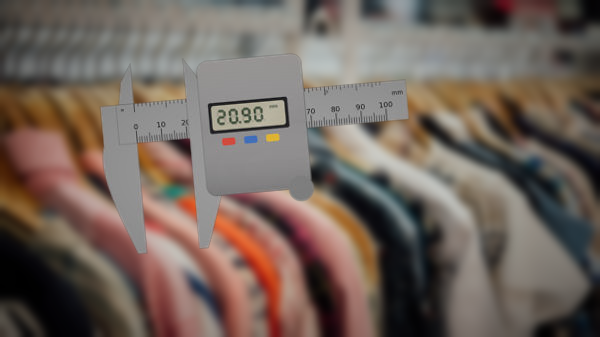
**20.90** mm
